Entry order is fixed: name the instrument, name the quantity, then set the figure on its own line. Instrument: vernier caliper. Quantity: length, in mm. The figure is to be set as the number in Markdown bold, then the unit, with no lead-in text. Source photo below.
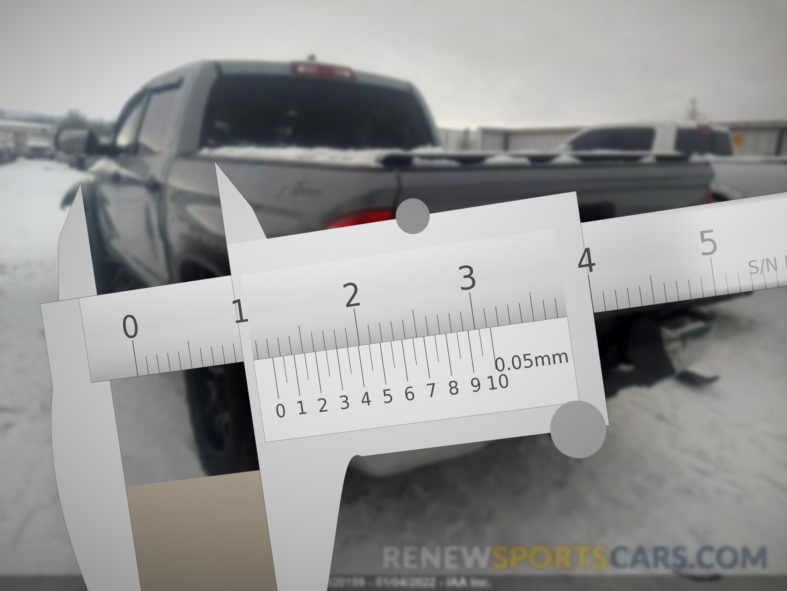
**12.3** mm
